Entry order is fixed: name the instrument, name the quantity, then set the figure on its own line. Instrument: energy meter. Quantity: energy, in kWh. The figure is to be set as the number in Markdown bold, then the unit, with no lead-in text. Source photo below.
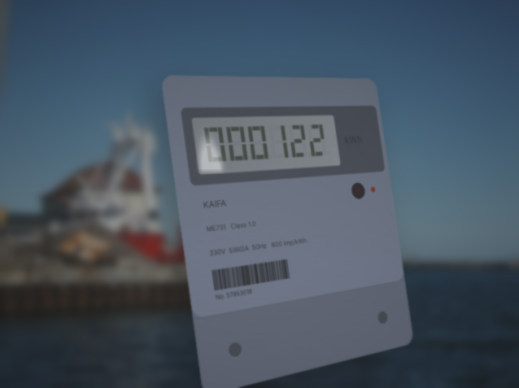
**122** kWh
